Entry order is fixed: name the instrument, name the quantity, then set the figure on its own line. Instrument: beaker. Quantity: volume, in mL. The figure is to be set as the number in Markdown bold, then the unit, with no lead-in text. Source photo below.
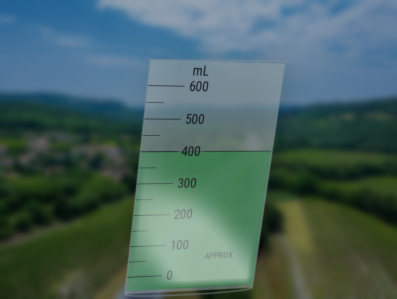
**400** mL
